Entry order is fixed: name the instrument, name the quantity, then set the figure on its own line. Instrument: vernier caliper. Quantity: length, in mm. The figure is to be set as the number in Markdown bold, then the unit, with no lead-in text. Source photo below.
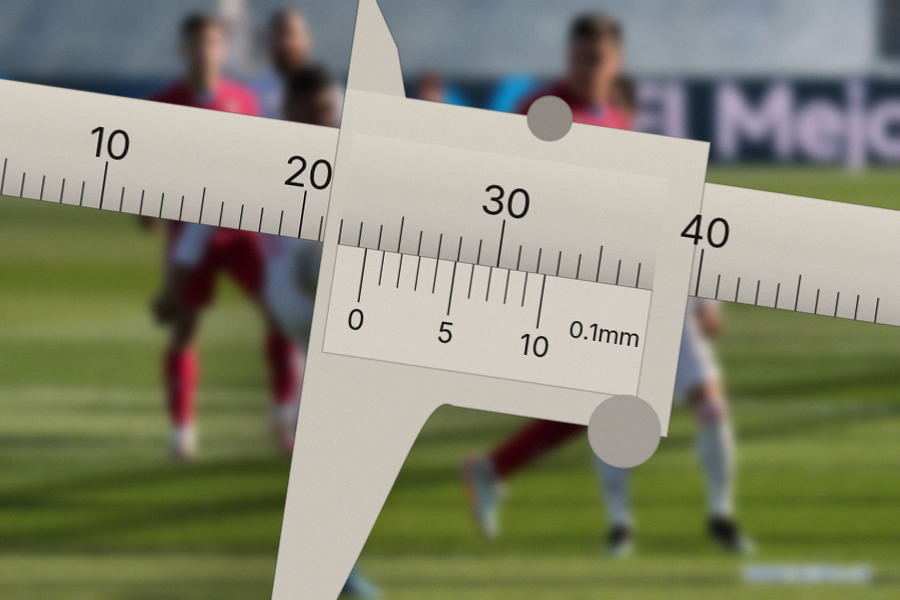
**23.4** mm
